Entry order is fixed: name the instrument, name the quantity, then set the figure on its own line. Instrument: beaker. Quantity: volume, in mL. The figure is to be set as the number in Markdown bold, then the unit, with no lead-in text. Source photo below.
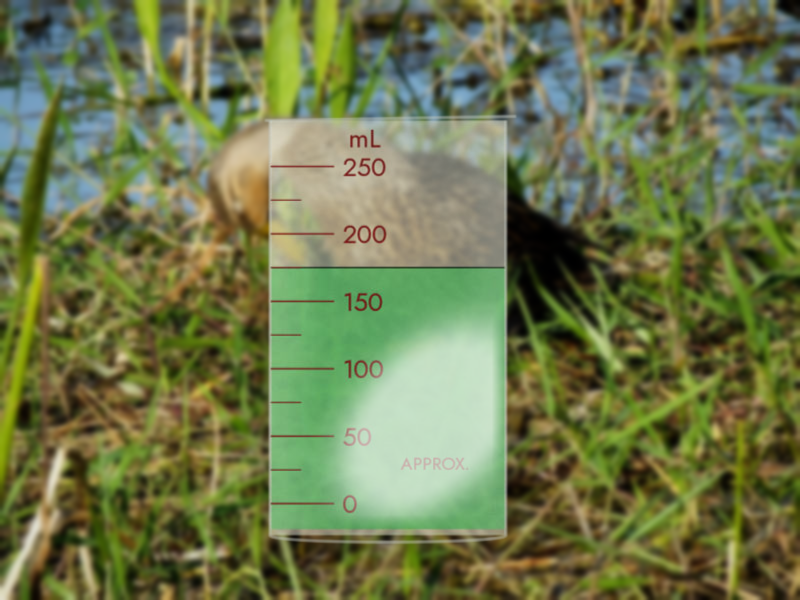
**175** mL
